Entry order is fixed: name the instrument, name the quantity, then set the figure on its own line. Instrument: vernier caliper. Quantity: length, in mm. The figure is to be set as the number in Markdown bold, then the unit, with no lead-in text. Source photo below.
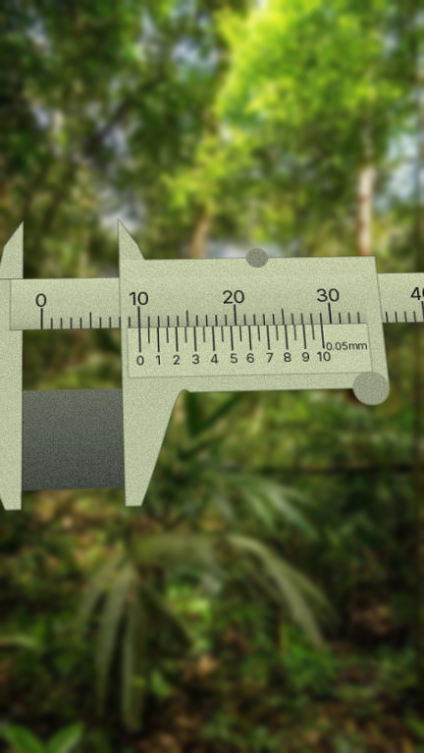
**10.0** mm
